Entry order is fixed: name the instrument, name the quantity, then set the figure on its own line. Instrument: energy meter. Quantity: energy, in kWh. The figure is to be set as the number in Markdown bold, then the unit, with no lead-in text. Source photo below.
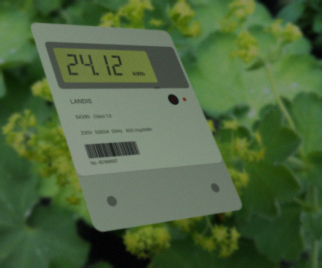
**24.12** kWh
